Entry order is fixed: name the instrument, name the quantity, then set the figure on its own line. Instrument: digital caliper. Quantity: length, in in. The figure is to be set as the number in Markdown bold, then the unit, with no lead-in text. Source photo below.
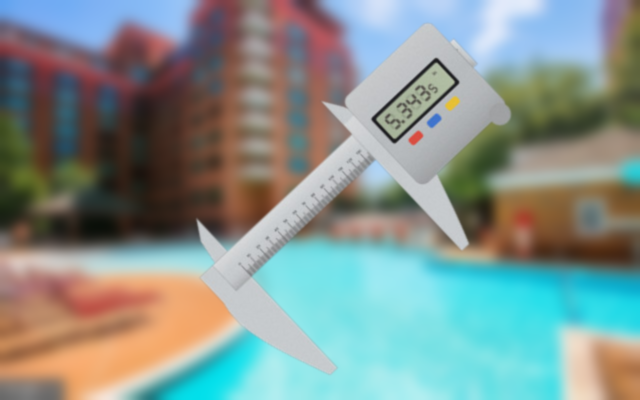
**5.3435** in
